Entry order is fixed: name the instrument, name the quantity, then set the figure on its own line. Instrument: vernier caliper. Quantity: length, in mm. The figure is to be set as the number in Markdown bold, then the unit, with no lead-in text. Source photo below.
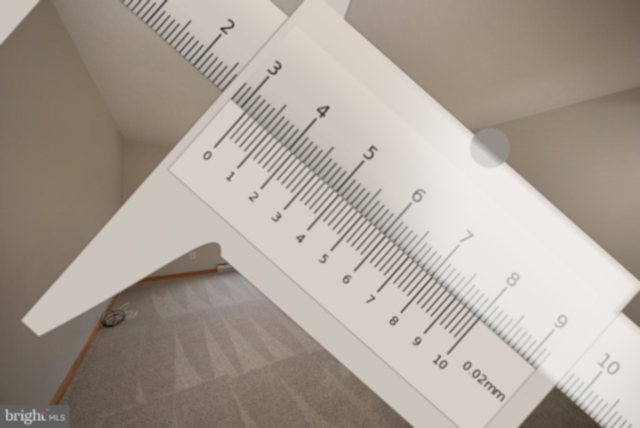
**31.0** mm
